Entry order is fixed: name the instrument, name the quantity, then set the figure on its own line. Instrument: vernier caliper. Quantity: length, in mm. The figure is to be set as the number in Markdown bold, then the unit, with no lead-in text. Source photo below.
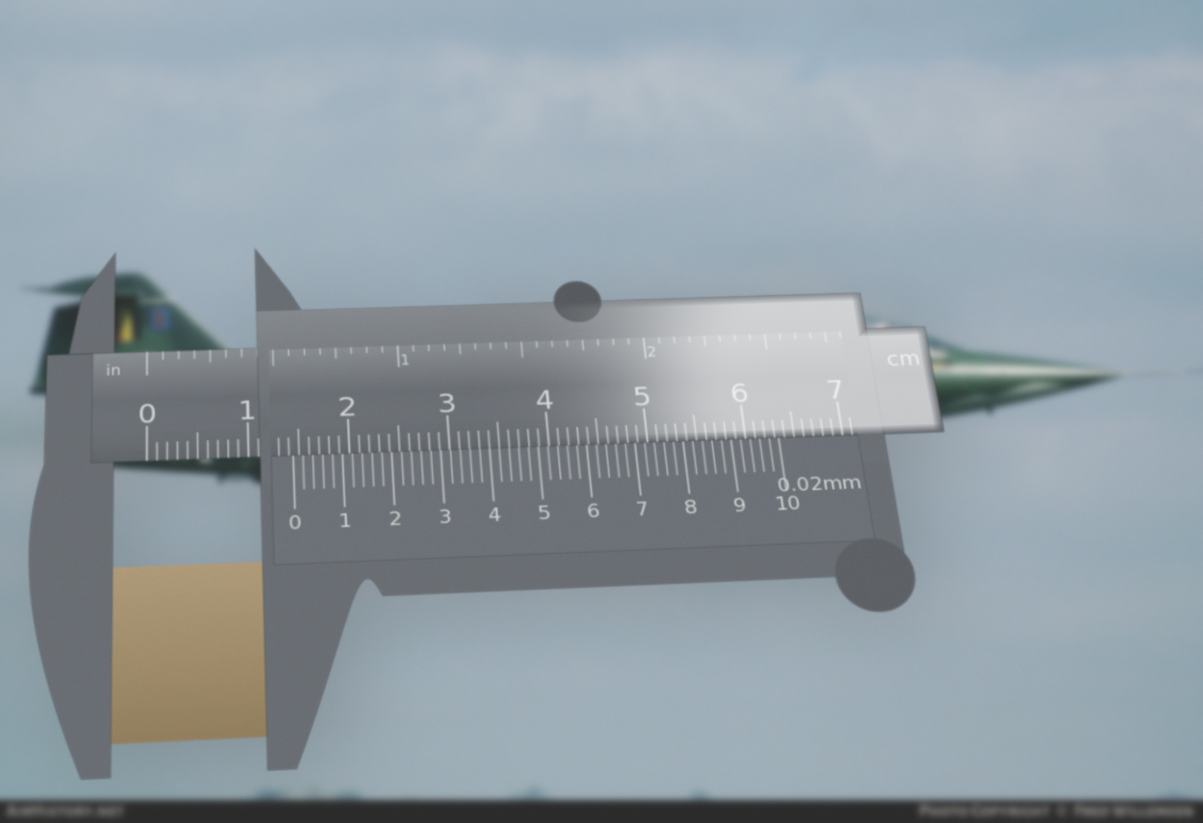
**14.4** mm
